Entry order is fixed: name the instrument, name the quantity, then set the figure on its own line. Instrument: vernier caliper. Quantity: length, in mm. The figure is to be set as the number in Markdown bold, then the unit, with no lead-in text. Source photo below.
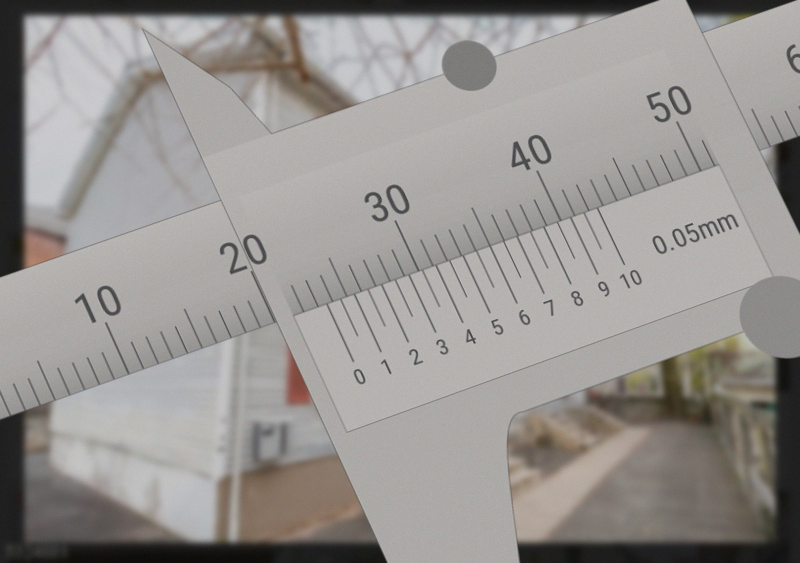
**23.6** mm
